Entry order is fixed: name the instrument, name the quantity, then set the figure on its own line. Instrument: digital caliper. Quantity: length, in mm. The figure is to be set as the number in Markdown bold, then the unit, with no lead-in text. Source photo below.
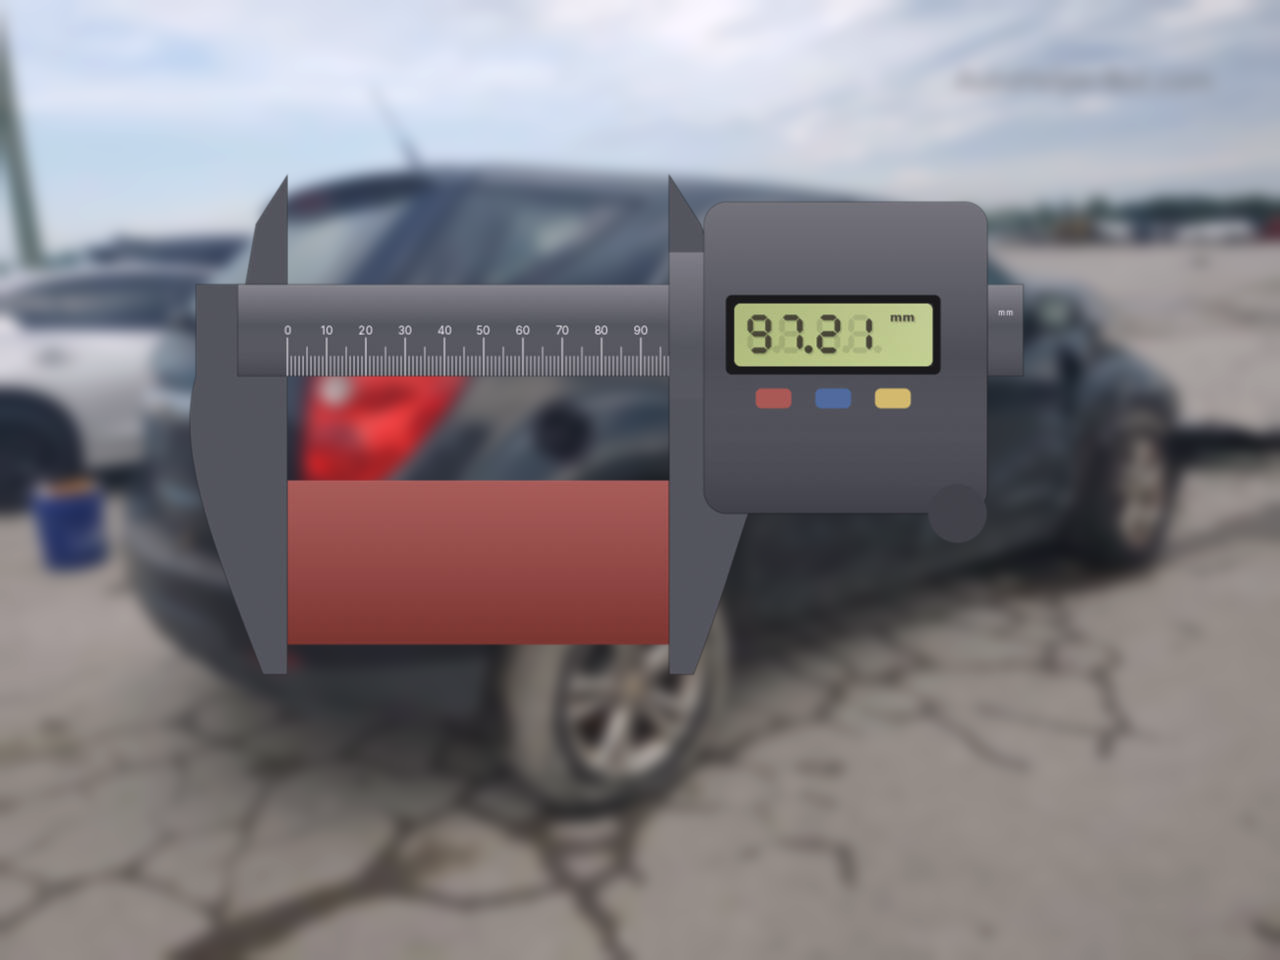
**97.21** mm
